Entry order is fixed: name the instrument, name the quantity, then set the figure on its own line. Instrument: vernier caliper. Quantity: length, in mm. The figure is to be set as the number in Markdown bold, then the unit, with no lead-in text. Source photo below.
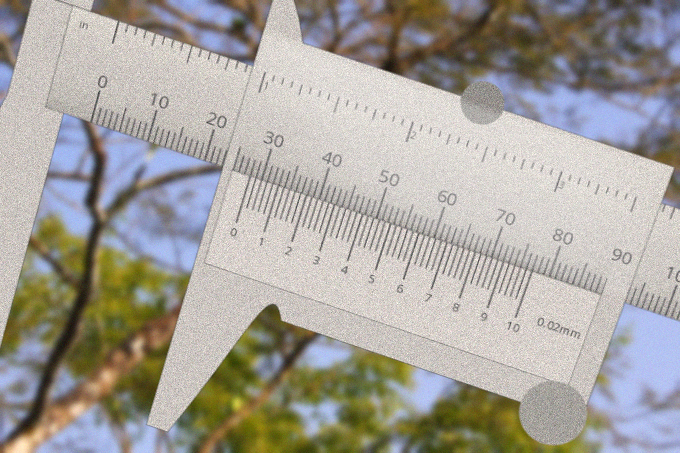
**28.0** mm
